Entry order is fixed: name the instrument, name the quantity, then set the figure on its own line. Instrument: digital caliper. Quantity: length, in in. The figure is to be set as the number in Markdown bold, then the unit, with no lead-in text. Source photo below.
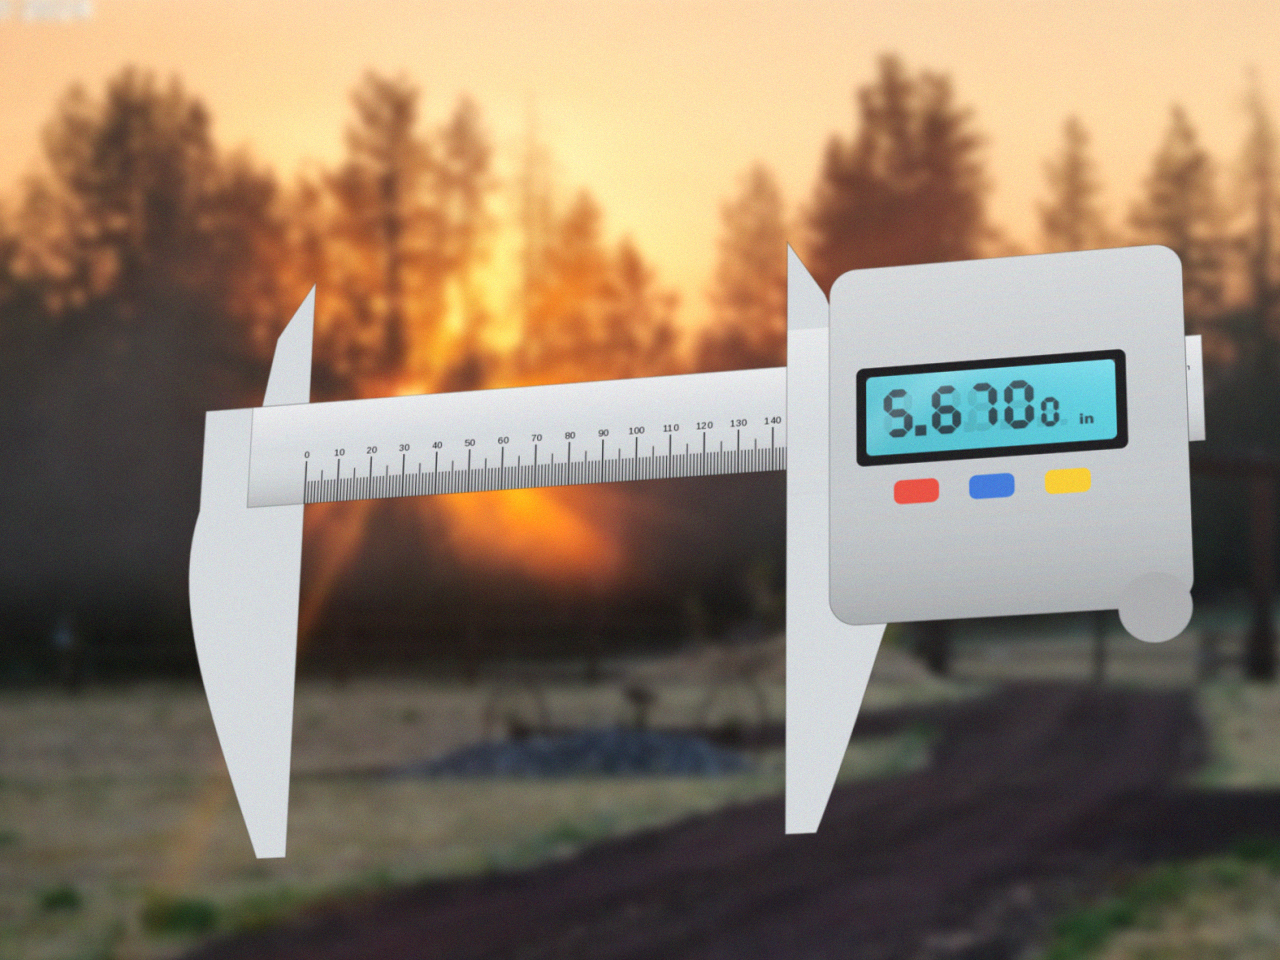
**5.6700** in
